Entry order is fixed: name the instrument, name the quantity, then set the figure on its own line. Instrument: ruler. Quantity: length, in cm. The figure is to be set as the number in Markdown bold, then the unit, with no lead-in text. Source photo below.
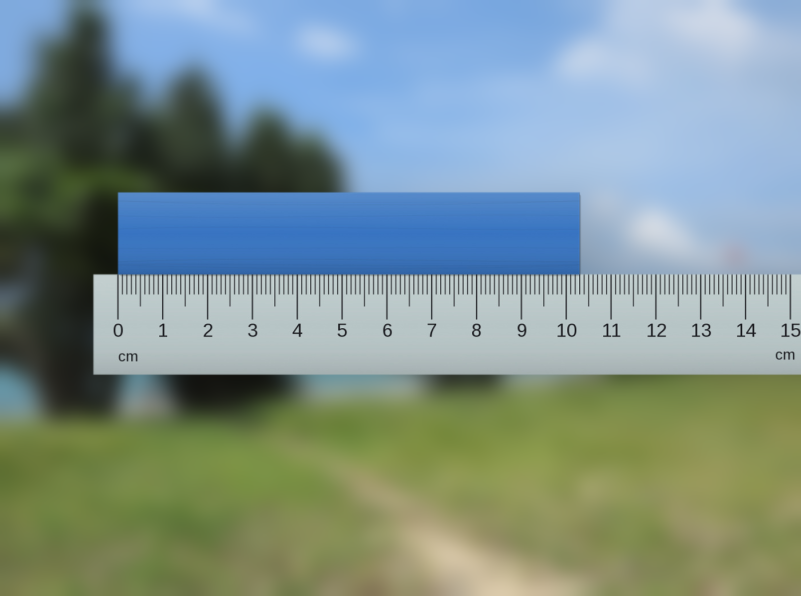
**10.3** cm
